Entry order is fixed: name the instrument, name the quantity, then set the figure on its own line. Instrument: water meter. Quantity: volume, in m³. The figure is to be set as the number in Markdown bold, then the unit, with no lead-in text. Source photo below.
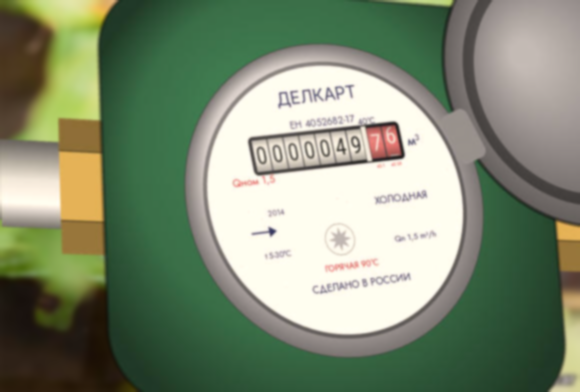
**49.76** m³
